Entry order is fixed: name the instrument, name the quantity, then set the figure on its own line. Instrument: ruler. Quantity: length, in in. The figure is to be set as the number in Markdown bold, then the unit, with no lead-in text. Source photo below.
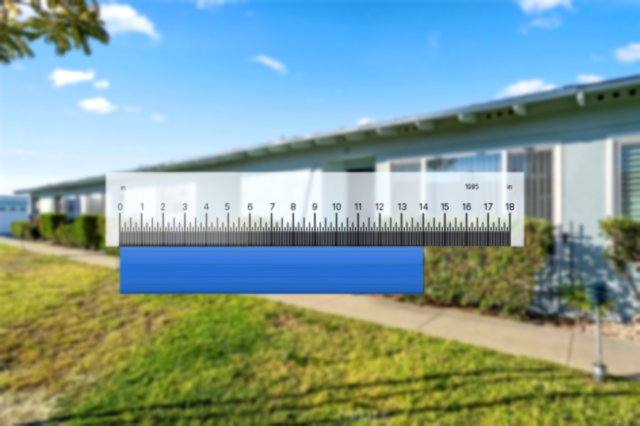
**14** in
